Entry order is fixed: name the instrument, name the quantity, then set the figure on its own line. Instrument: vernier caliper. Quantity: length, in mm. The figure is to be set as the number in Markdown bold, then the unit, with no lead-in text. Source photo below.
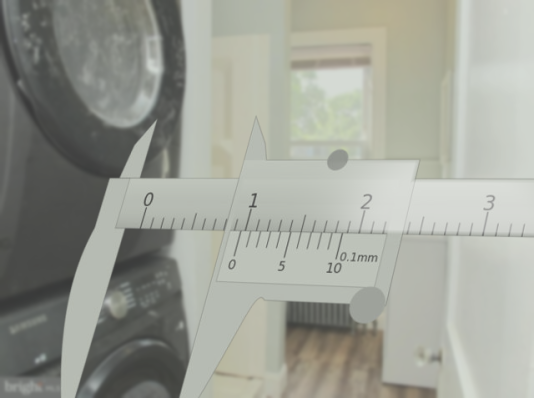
**9.6** mm
